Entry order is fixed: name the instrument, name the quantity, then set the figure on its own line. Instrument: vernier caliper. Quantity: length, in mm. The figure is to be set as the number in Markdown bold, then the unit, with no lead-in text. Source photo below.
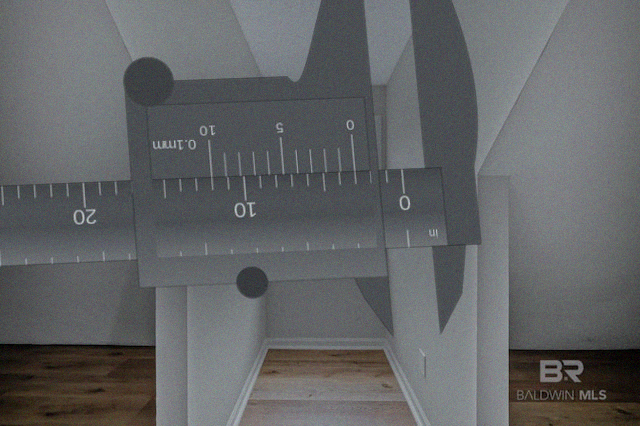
**3.0** mm
